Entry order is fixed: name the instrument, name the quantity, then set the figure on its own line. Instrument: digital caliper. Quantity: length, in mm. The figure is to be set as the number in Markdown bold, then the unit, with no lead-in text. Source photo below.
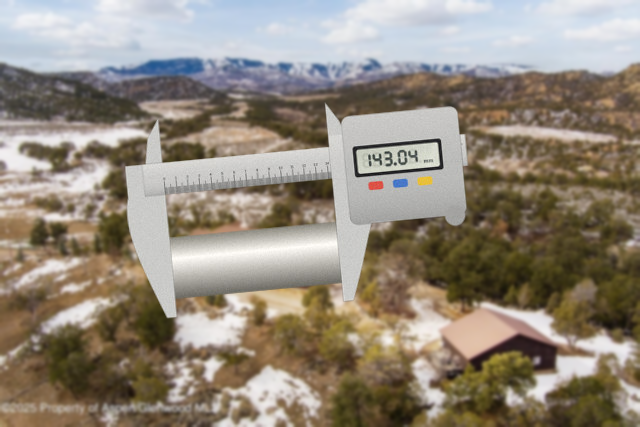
**143.04** mm
